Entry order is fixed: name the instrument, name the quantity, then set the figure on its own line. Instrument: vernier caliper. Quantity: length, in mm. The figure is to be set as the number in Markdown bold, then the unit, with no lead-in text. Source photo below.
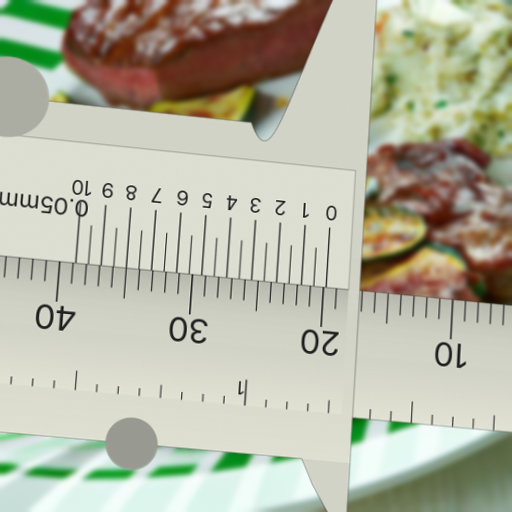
**19.8** mm
